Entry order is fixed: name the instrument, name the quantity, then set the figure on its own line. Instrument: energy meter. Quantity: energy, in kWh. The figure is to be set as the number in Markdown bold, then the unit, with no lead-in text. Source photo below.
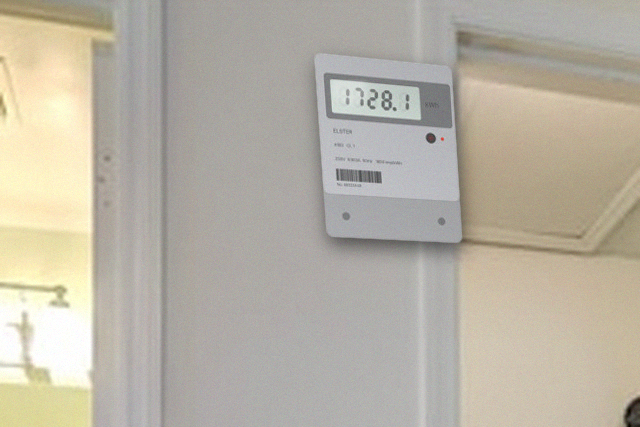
**1728.1** kWh
